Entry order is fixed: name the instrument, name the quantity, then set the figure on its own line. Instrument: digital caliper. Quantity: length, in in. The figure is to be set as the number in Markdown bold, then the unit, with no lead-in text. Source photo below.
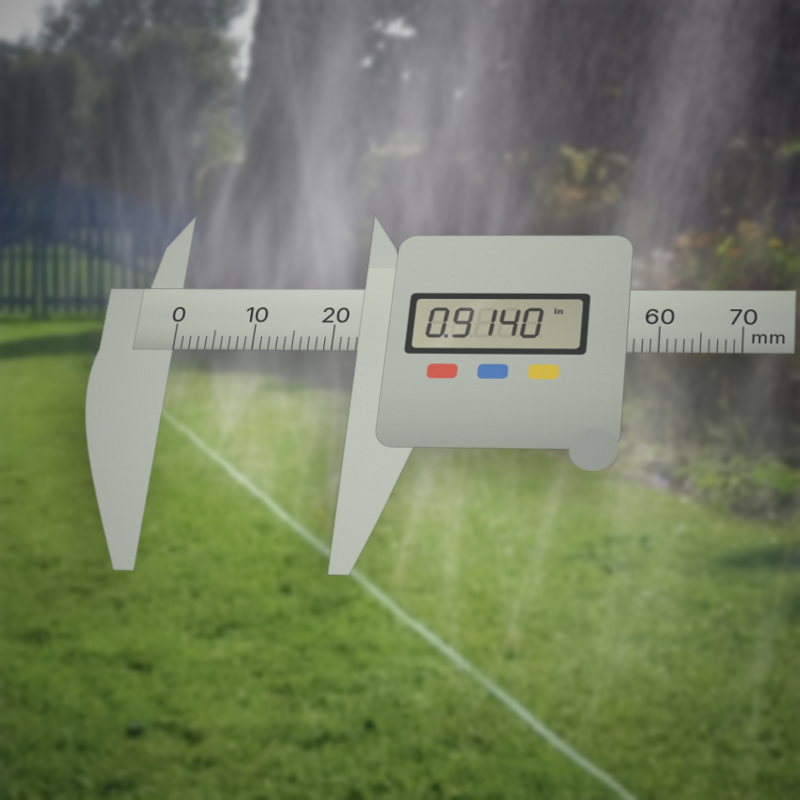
**0.9140** in
